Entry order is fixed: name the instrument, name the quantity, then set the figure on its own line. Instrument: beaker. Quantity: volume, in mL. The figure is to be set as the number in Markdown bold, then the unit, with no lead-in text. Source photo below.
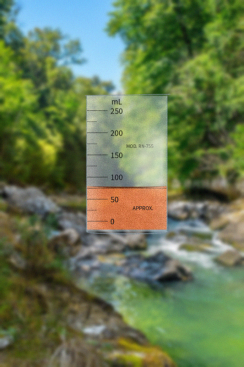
**75** mL
